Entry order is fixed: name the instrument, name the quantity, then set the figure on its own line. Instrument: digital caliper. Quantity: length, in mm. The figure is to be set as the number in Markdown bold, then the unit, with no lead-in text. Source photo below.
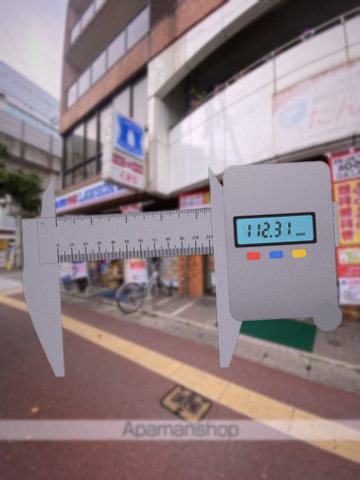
**112.31** mm
